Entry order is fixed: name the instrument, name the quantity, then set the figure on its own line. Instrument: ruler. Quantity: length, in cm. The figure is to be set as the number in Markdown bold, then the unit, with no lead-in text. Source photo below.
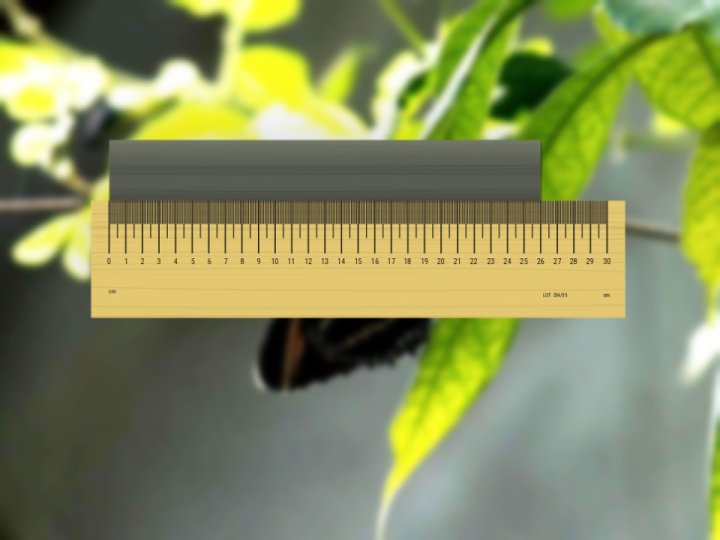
**26** cm
